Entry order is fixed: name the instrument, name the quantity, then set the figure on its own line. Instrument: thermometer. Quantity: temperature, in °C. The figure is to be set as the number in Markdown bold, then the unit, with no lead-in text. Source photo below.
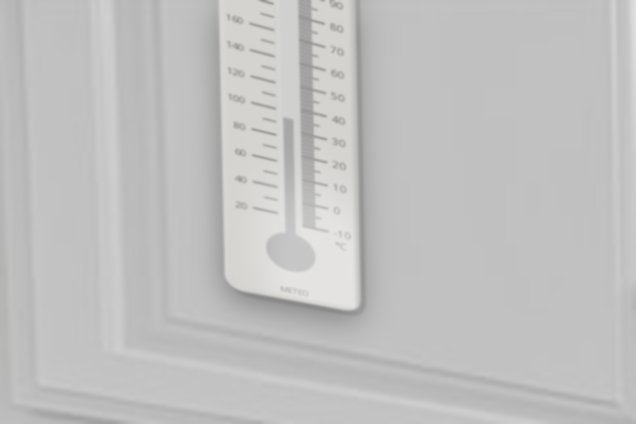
**35** °C
